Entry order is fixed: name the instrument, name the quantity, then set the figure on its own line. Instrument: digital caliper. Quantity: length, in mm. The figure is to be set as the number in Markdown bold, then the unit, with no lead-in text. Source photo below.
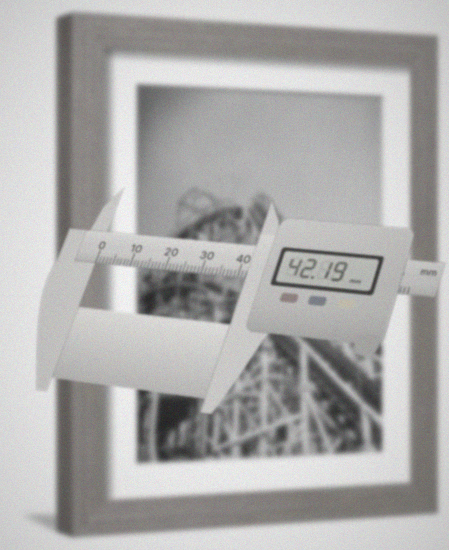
**42.19** mm
